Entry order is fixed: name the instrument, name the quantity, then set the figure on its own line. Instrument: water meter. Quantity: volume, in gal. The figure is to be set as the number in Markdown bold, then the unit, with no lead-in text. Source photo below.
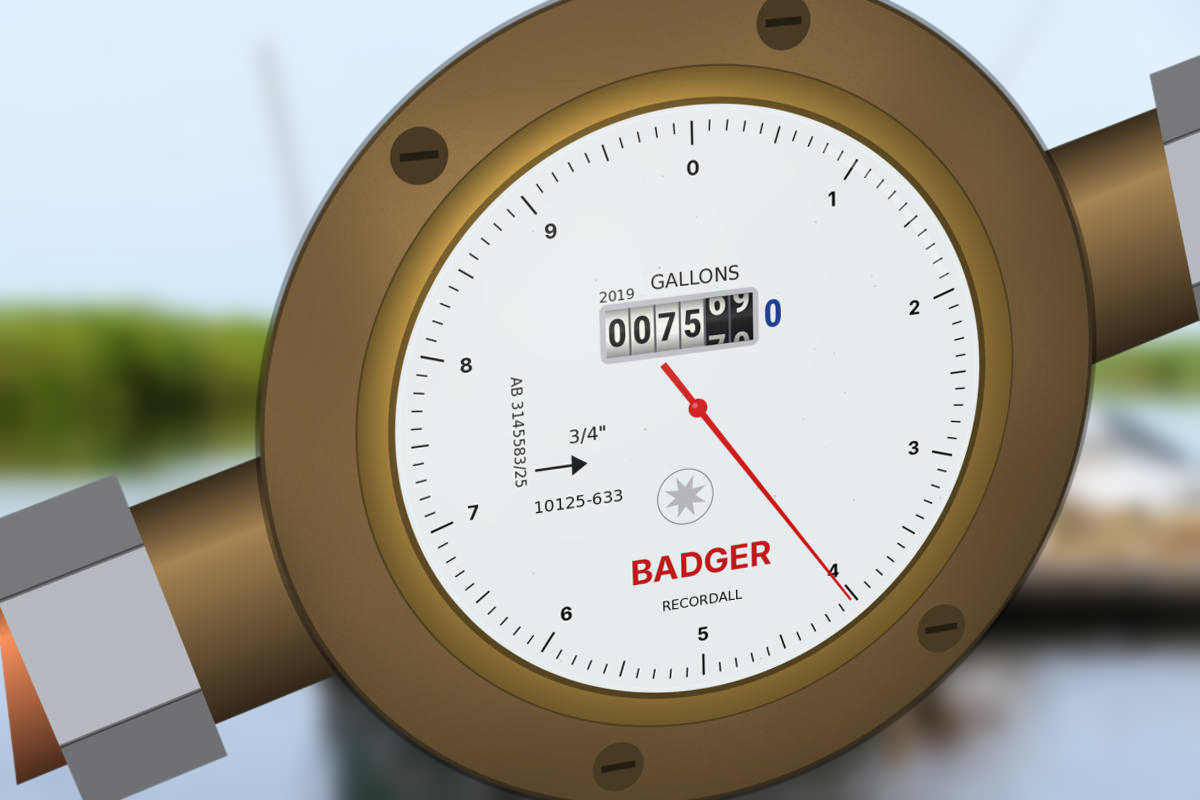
**75694.0** gal
